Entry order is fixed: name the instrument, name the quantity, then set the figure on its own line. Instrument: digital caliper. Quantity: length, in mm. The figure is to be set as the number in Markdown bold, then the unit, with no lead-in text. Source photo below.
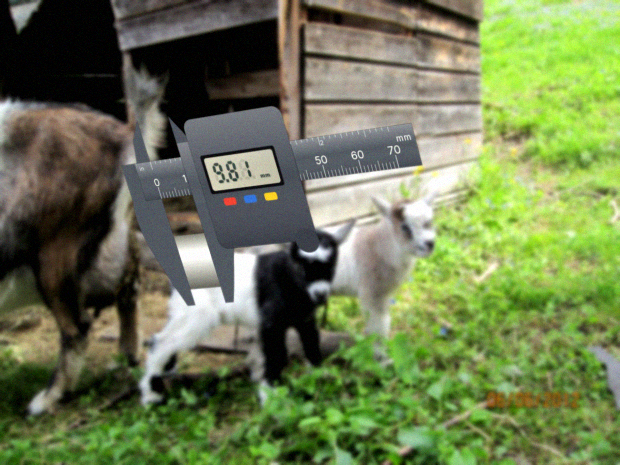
**9.81** mm
